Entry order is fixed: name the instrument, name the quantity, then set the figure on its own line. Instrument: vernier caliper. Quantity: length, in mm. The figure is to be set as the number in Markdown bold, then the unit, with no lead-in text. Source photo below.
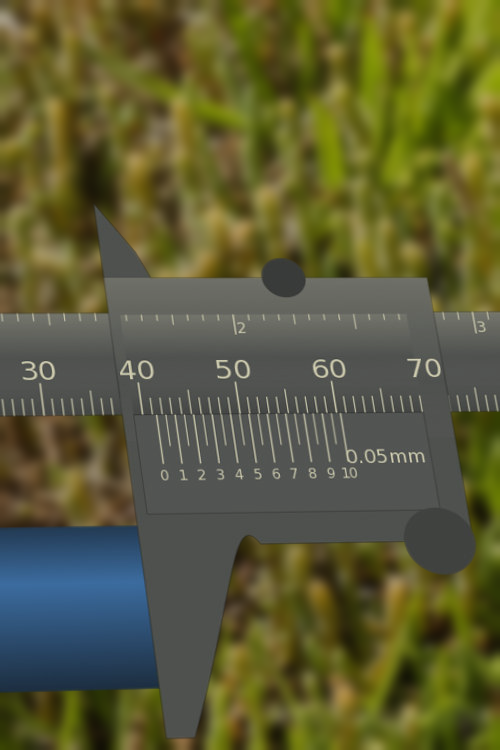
**41.4** mm
